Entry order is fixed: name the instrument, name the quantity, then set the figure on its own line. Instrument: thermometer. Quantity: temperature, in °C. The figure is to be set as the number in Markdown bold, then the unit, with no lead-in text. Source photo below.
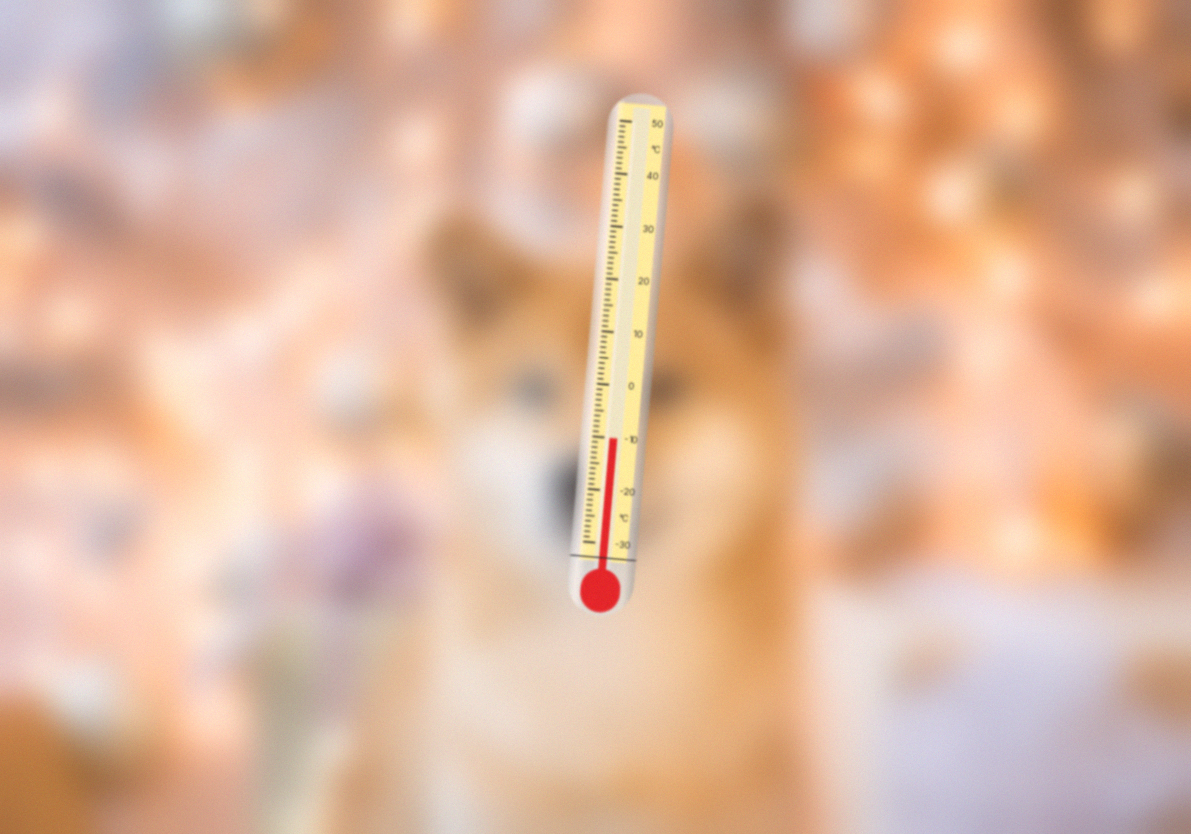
**-10** °C
